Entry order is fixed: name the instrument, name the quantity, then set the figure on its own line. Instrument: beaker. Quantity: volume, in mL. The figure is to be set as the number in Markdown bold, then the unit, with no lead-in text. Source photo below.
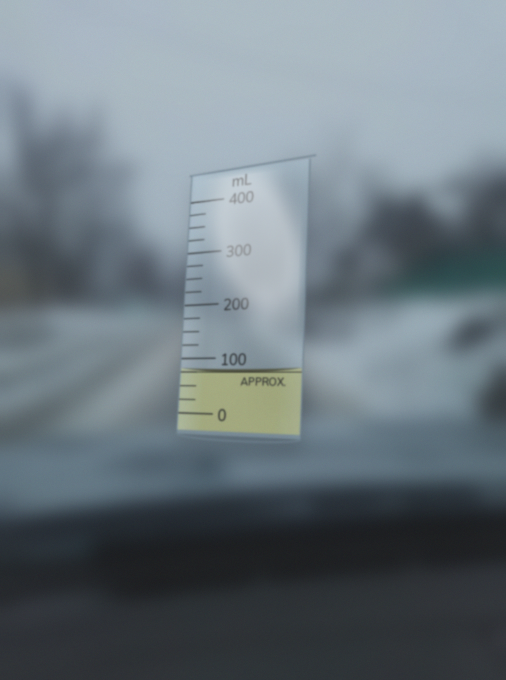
**75** mL
